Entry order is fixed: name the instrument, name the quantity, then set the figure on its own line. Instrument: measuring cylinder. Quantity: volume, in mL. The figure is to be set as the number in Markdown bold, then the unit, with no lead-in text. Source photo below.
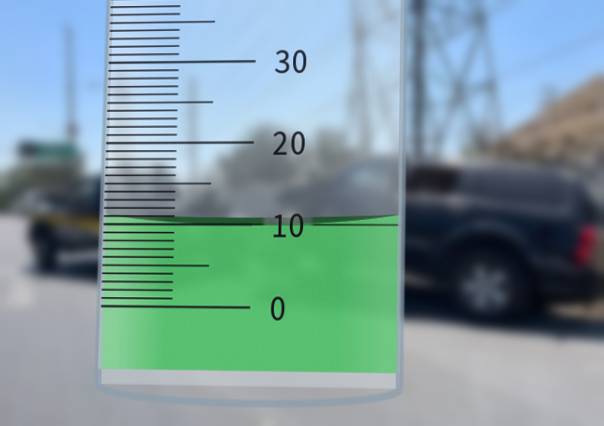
**10** mL
